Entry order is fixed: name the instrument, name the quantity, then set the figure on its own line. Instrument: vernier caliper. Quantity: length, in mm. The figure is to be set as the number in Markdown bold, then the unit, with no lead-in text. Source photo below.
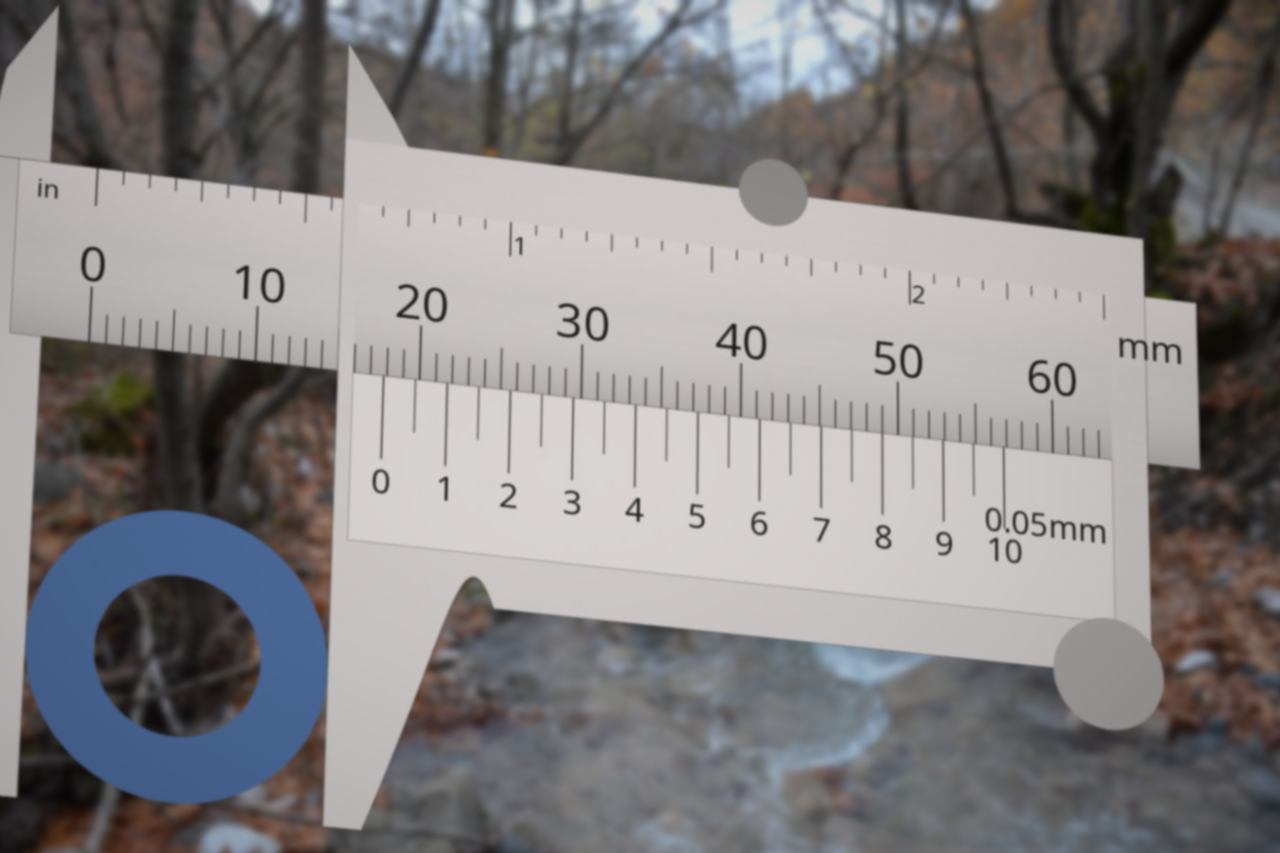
**17.8** mm
